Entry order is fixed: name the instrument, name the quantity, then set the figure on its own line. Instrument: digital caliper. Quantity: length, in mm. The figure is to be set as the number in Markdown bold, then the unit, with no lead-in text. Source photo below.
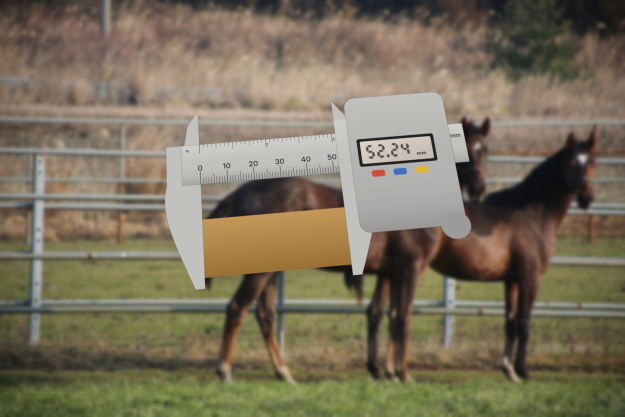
**52.24** mm
